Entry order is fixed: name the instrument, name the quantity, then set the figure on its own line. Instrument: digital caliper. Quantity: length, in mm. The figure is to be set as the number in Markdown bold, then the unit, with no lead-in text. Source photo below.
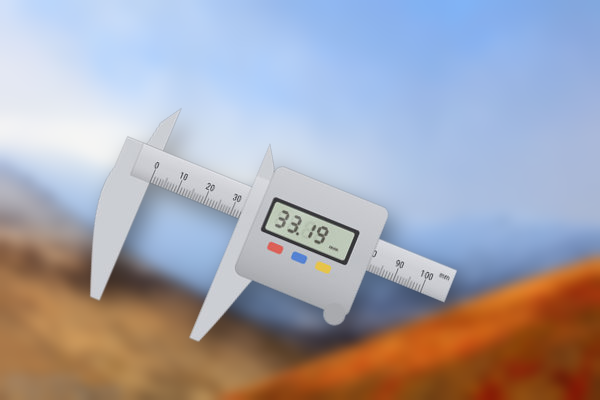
**33.19** mm
